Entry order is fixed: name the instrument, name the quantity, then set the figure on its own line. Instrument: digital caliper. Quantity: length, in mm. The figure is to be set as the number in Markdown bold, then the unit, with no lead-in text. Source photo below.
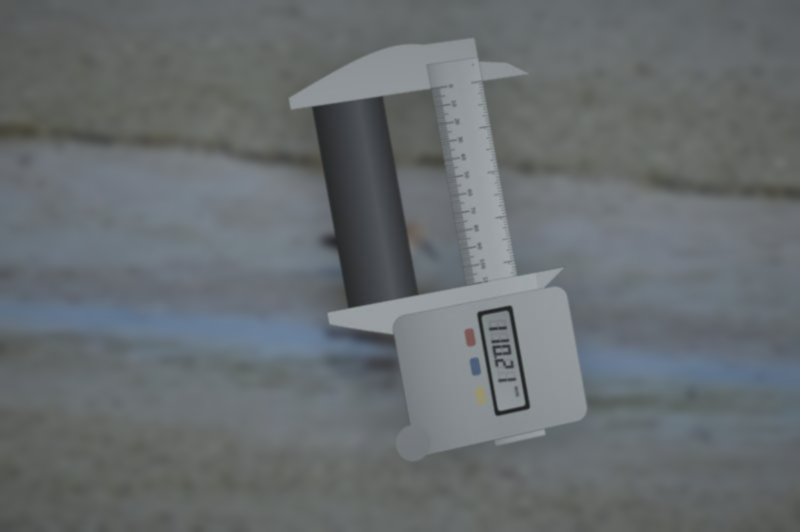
**110.21** mm
